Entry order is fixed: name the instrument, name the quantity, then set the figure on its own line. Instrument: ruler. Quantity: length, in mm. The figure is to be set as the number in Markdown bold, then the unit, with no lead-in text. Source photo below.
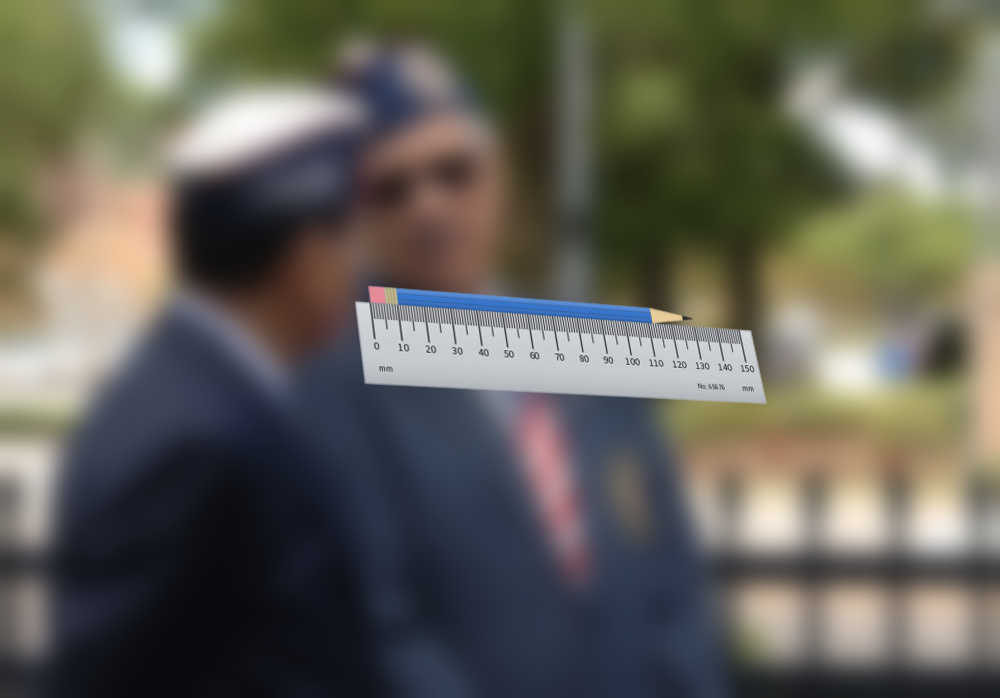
**130** mm
